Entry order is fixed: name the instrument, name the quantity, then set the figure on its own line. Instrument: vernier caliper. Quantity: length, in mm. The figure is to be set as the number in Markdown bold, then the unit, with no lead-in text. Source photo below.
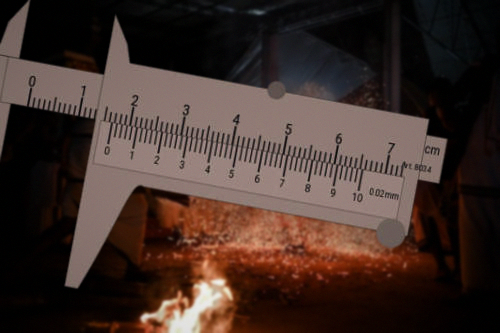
**16.5** mm
